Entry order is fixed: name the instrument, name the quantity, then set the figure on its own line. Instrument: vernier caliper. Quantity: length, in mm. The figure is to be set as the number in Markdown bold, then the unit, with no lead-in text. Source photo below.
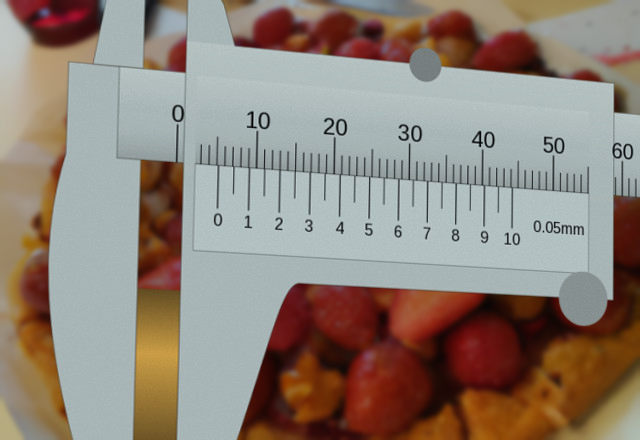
**5.2** mm
